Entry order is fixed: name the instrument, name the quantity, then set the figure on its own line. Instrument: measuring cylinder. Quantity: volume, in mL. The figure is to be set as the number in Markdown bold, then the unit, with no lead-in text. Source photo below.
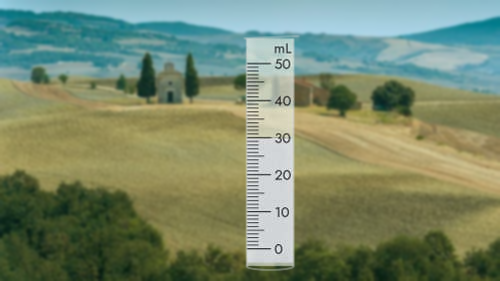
**30** mL
